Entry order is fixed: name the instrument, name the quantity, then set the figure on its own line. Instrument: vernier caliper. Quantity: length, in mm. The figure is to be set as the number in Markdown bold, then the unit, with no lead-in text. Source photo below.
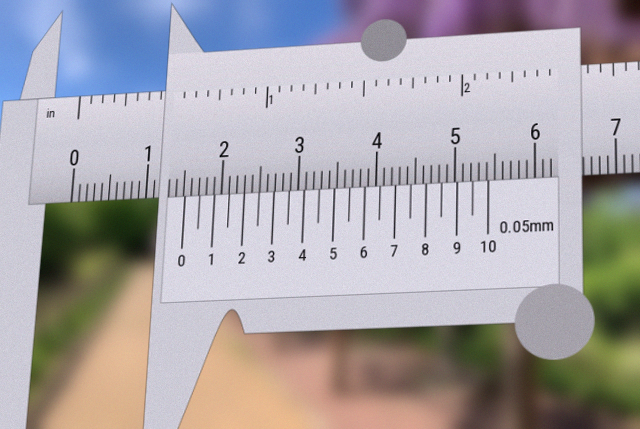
**15.2** mm
